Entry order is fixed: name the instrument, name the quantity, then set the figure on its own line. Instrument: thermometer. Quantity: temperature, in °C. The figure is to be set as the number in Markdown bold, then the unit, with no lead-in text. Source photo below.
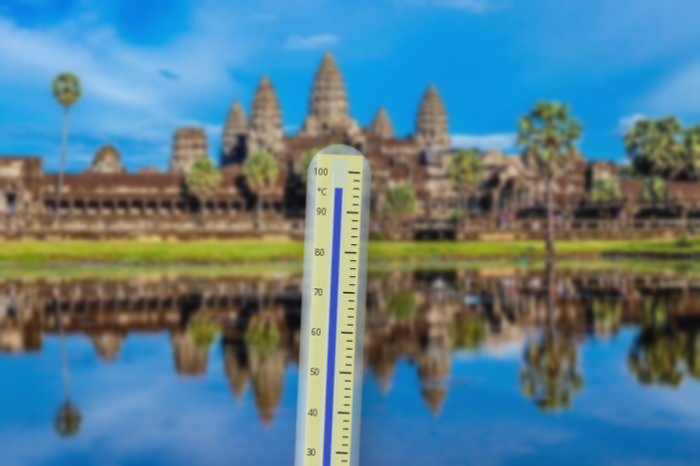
**96** °C
